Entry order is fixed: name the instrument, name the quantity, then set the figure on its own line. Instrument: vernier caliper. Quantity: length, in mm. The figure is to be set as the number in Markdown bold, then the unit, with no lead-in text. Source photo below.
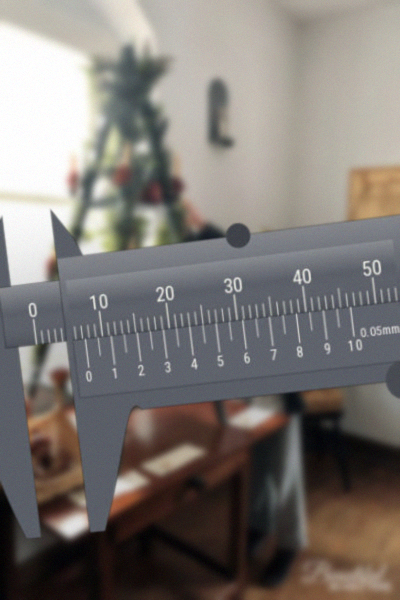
**7.4** mm
